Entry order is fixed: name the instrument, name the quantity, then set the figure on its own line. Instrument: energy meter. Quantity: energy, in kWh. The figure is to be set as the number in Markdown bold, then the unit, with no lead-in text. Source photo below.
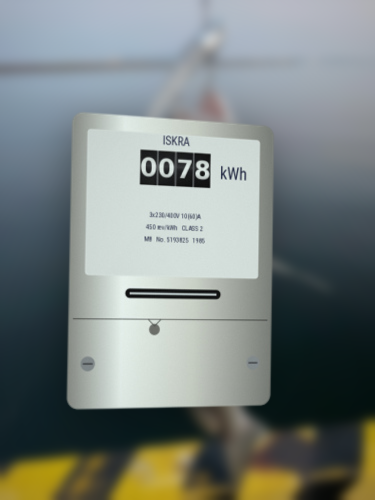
**78** kWh
